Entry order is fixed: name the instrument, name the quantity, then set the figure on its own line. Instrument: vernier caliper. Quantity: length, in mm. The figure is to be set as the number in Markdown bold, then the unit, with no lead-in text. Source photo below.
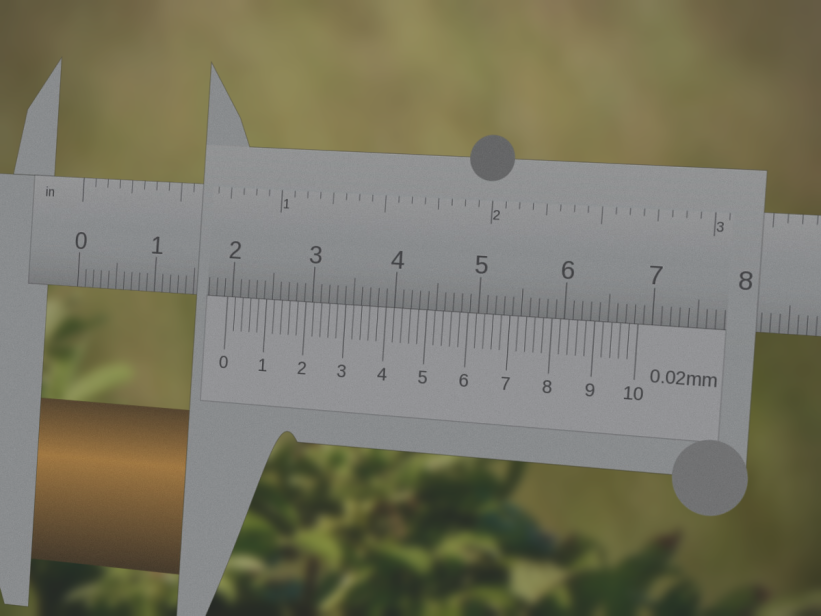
**19.4** mm
